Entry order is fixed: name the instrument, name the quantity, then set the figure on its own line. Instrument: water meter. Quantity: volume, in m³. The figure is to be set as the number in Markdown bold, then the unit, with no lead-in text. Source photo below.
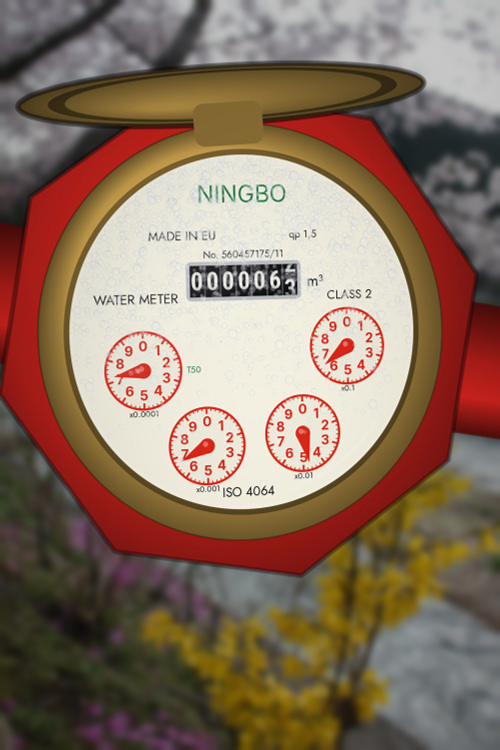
**62.6467** m³
